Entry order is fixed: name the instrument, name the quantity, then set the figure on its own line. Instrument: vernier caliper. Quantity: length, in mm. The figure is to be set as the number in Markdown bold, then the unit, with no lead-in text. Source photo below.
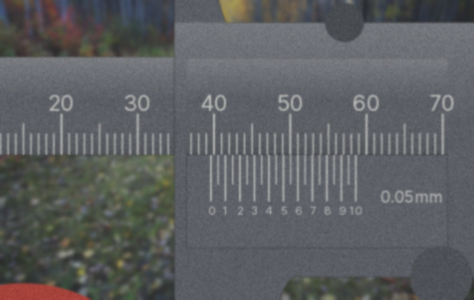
**39.6** mm
